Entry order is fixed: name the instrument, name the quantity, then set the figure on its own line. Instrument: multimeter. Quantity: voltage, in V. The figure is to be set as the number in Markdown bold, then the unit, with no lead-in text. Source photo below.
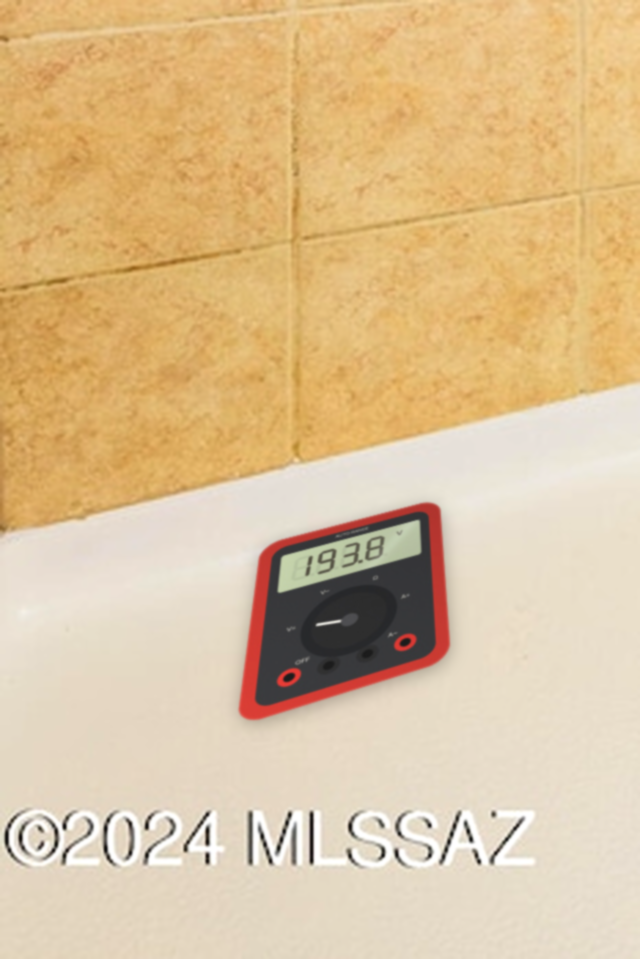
**193.8** V
